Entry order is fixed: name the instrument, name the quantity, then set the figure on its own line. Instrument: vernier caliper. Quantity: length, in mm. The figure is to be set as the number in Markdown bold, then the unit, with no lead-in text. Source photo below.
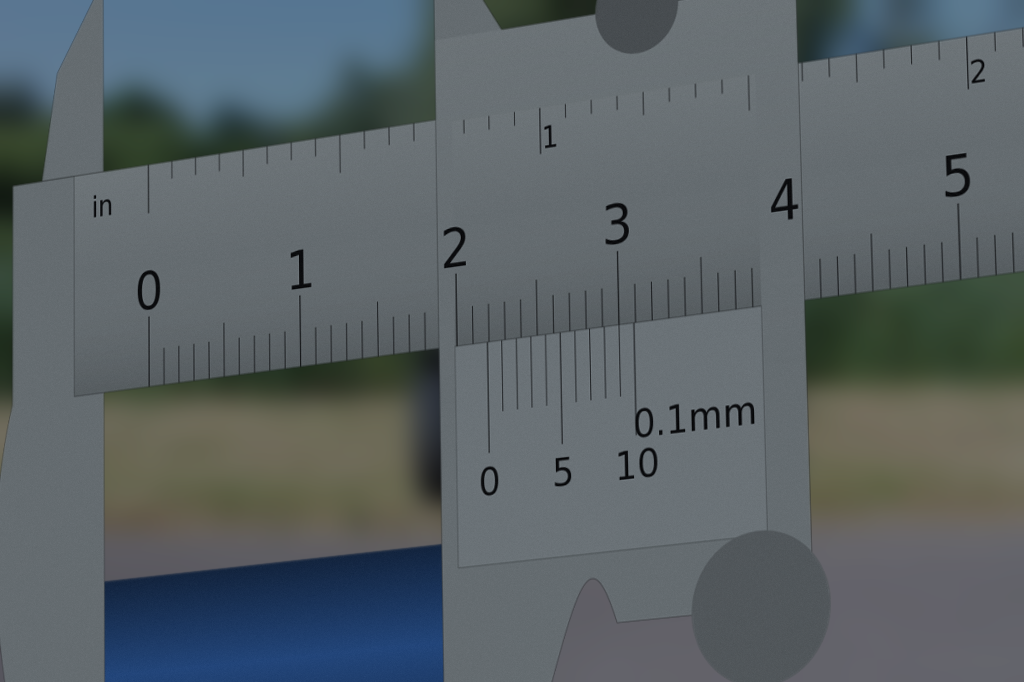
**21.9** mm
